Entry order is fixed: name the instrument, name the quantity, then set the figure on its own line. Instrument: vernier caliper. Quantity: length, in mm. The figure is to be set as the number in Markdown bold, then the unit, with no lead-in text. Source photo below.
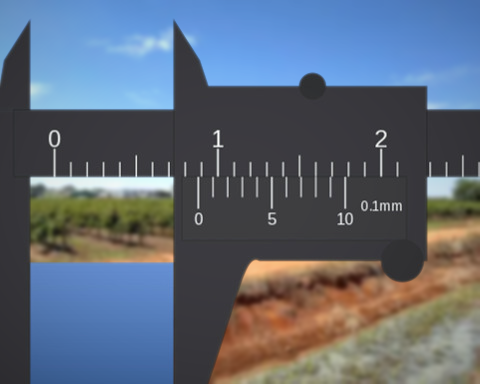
**8.8** mm
